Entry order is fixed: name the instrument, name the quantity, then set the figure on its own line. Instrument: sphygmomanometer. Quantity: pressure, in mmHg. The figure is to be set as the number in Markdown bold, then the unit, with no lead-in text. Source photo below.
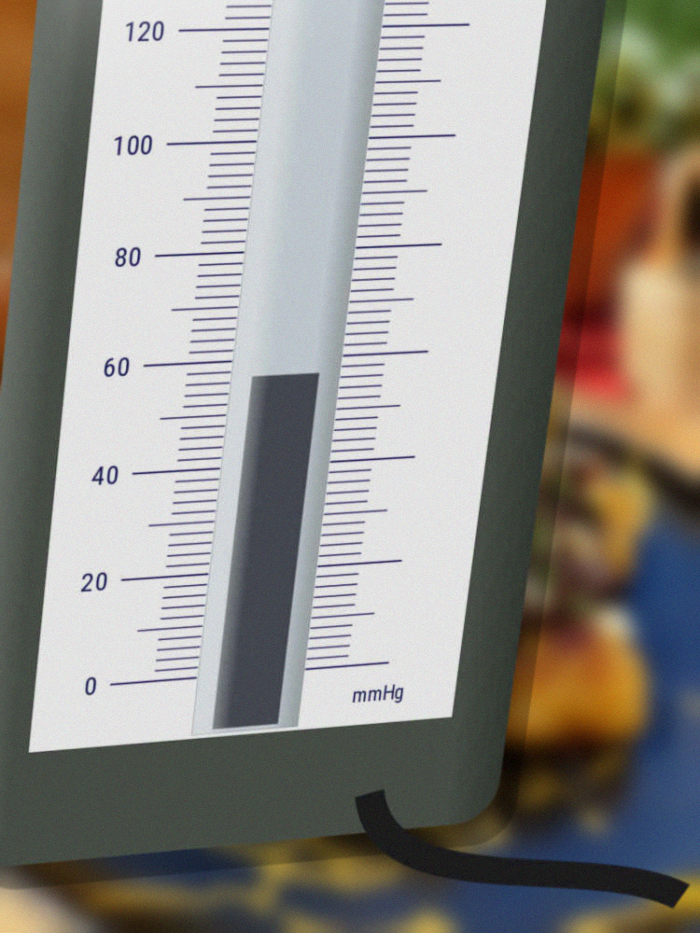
**57** mmHg
